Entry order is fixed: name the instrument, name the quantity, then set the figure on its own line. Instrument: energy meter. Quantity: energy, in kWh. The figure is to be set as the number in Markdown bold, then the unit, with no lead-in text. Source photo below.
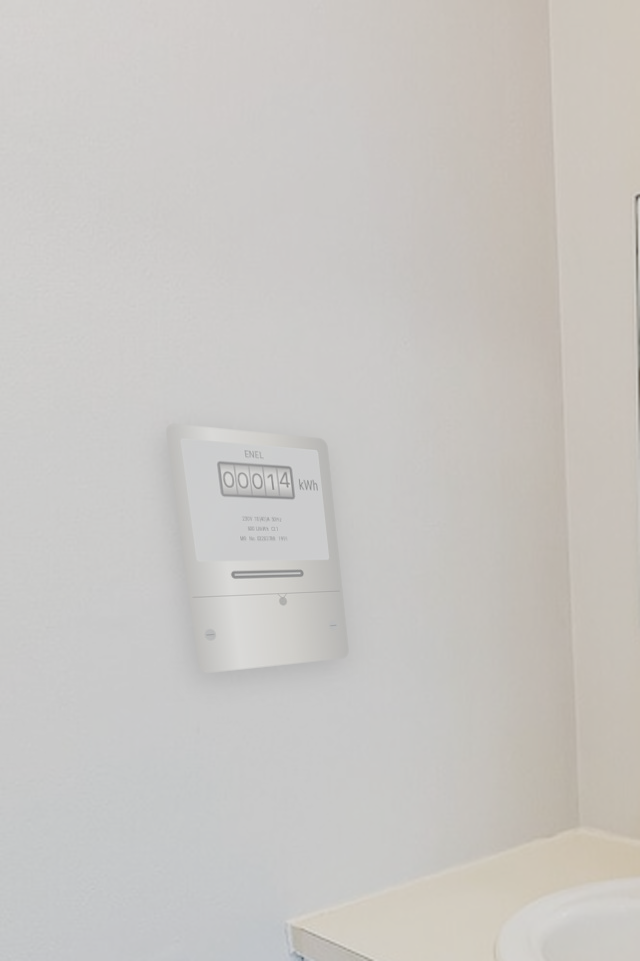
**14** kWh
